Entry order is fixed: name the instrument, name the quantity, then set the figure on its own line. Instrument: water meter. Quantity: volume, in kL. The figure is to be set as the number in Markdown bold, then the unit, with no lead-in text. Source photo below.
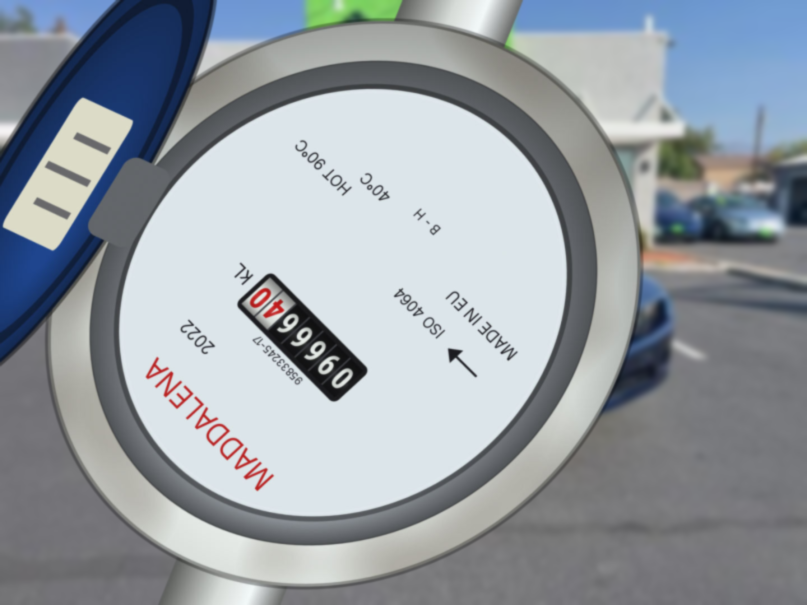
**9666.40** kL
